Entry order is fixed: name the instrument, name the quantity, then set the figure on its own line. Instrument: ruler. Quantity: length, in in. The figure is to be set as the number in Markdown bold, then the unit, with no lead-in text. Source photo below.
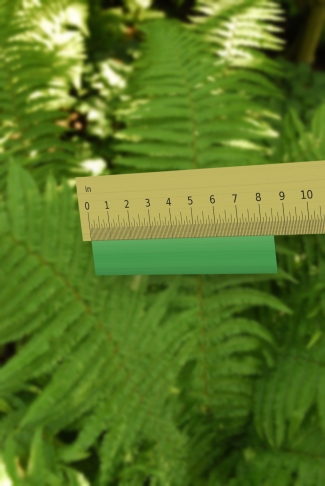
**8.5** in
